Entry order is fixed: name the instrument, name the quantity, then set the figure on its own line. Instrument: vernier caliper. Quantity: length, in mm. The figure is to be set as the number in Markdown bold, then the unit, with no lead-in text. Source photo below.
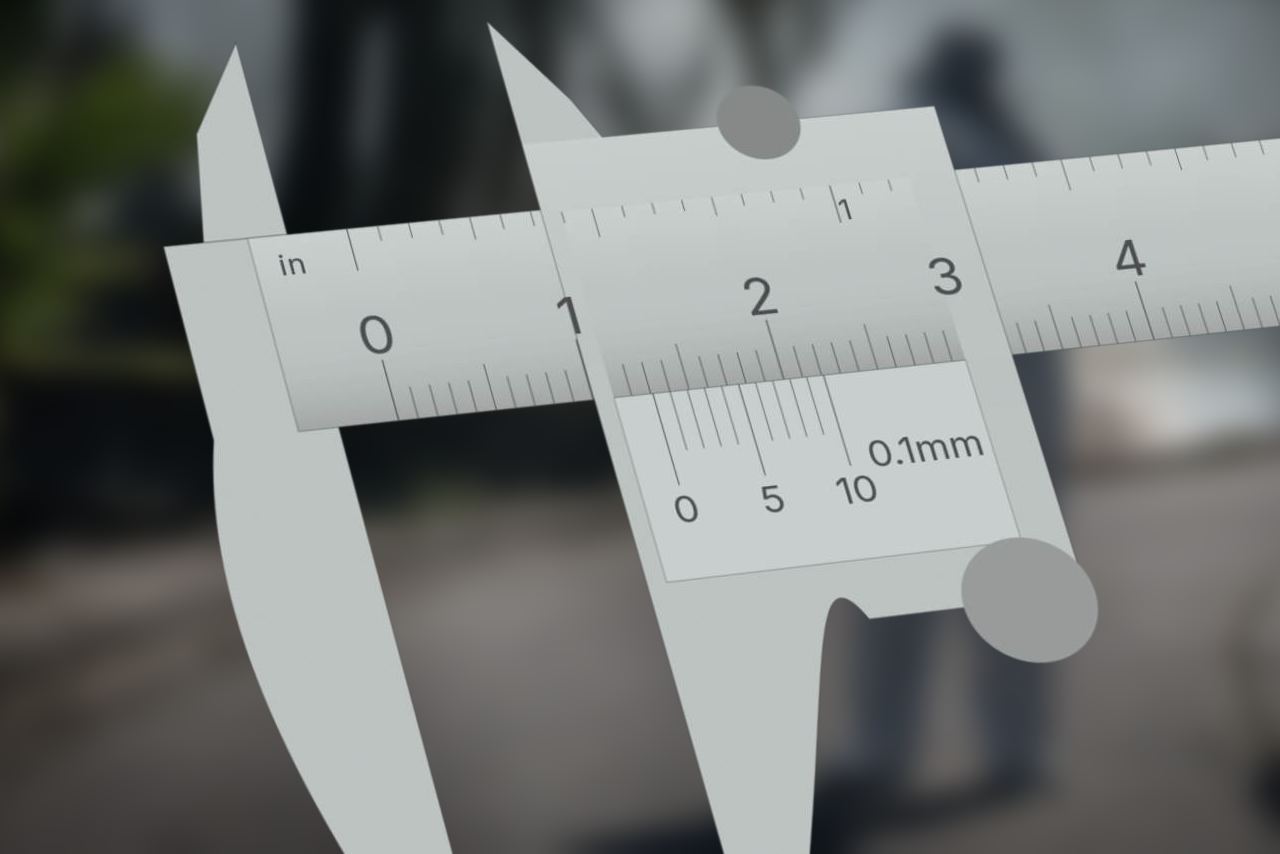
**13.1** mm
